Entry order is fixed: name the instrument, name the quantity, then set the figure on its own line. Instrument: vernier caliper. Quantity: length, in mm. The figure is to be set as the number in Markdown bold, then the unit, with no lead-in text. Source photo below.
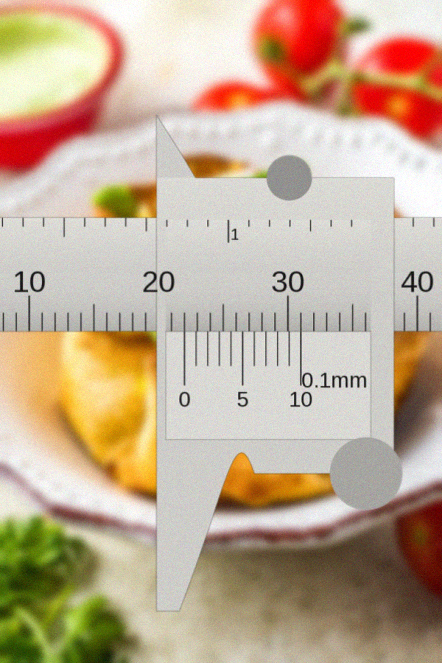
**22.0** mm
